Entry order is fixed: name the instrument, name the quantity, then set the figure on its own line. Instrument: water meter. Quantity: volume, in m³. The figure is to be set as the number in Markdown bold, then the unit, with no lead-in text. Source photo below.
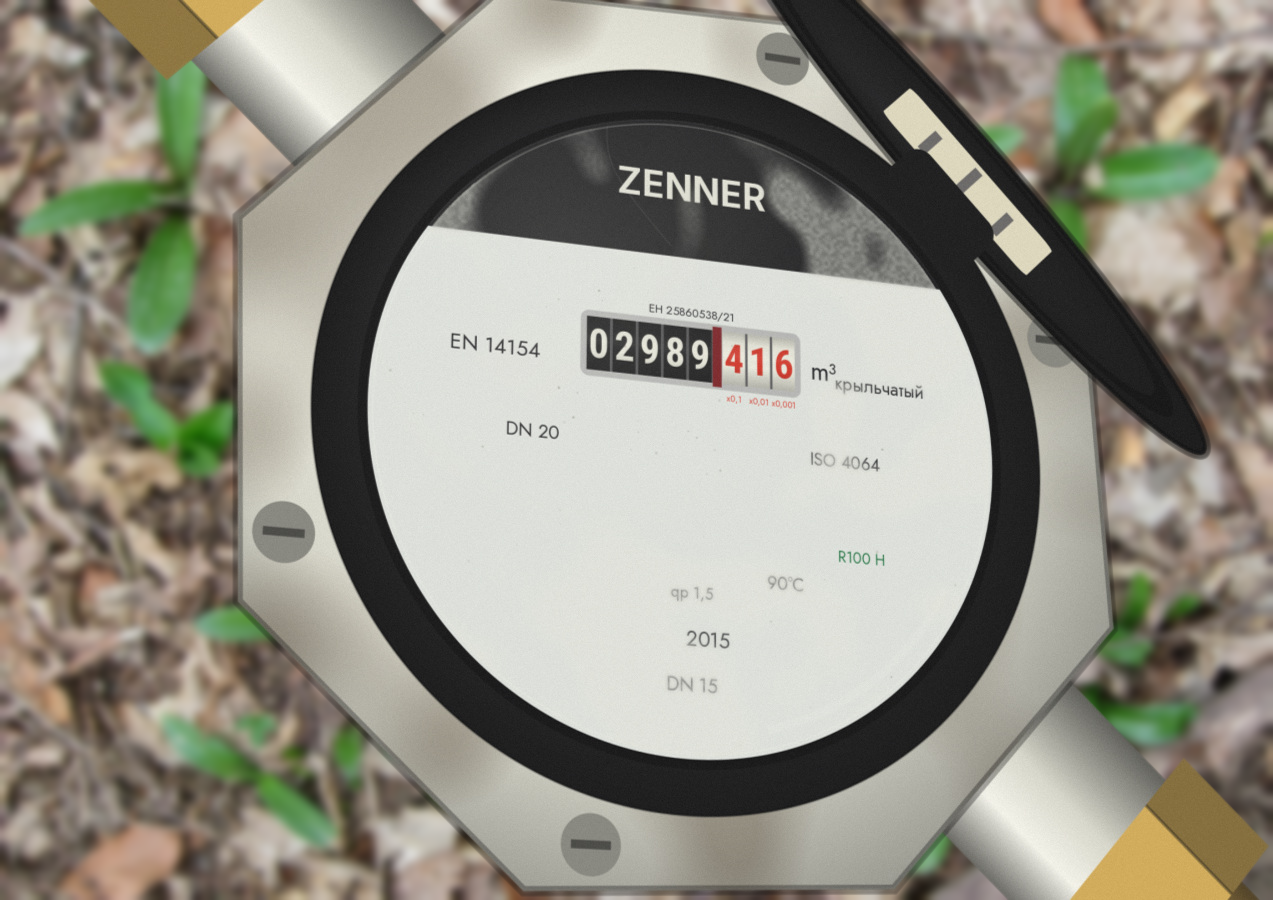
**2989.416** m³
